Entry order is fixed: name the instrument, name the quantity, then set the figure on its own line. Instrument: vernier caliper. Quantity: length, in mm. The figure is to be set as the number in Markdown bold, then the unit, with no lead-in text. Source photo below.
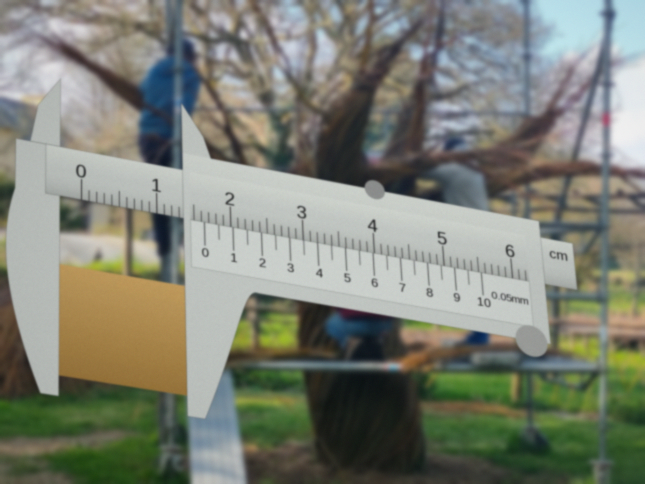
**16.4** mm
